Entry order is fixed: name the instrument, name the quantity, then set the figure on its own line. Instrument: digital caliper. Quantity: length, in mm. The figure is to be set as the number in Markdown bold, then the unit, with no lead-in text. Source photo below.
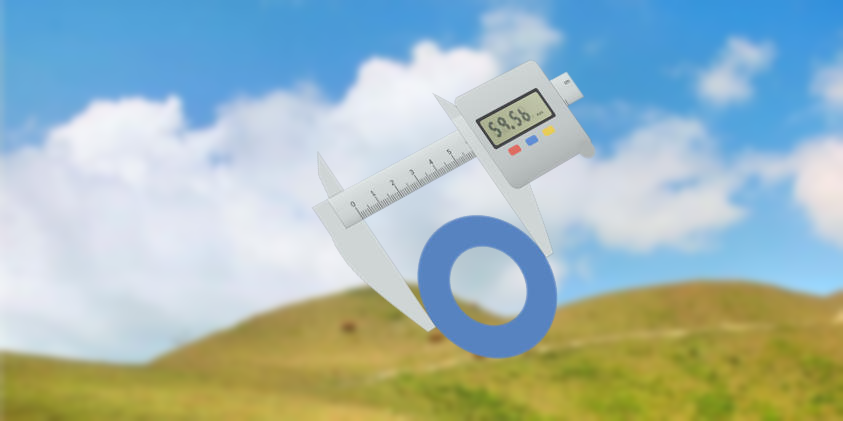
**59.56** mm
